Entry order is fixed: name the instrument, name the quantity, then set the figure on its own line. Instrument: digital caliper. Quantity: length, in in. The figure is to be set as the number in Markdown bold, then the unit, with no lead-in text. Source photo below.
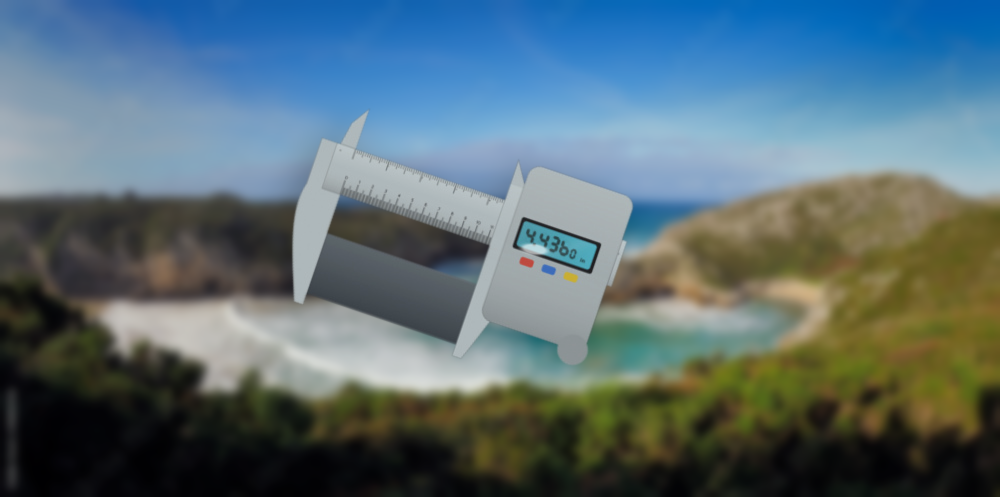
**4.4360** in
